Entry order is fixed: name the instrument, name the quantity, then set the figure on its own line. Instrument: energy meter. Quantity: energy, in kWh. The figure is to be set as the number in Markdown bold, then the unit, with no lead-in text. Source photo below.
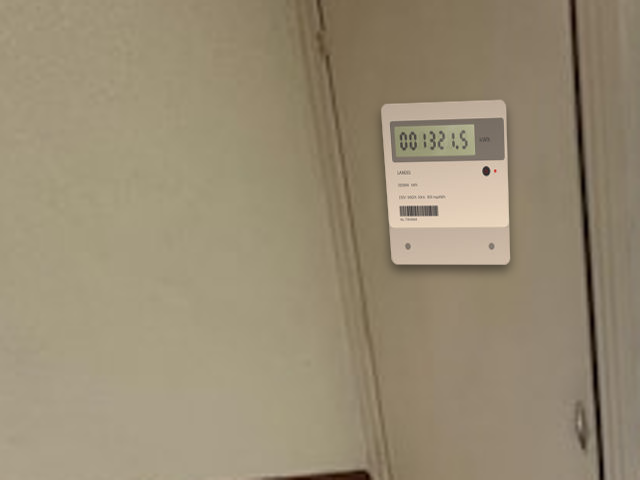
**1321.5** kWh
